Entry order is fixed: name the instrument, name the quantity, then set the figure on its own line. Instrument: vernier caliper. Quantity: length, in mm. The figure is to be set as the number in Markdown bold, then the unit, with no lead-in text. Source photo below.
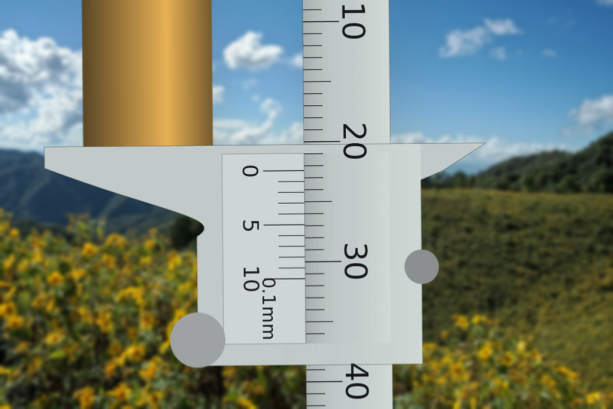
**22.4** mm
